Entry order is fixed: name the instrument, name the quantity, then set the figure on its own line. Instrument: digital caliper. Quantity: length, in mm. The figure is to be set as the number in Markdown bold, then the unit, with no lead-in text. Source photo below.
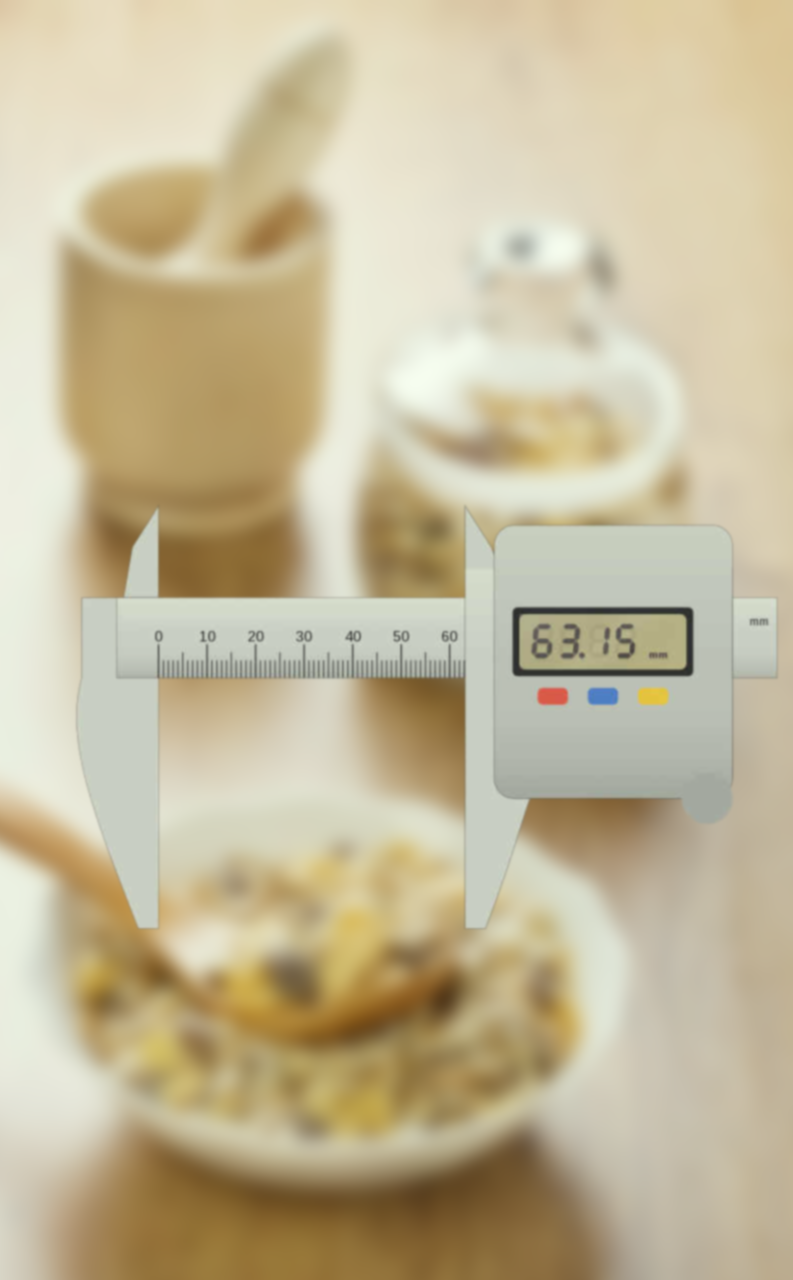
**63.15** mm
